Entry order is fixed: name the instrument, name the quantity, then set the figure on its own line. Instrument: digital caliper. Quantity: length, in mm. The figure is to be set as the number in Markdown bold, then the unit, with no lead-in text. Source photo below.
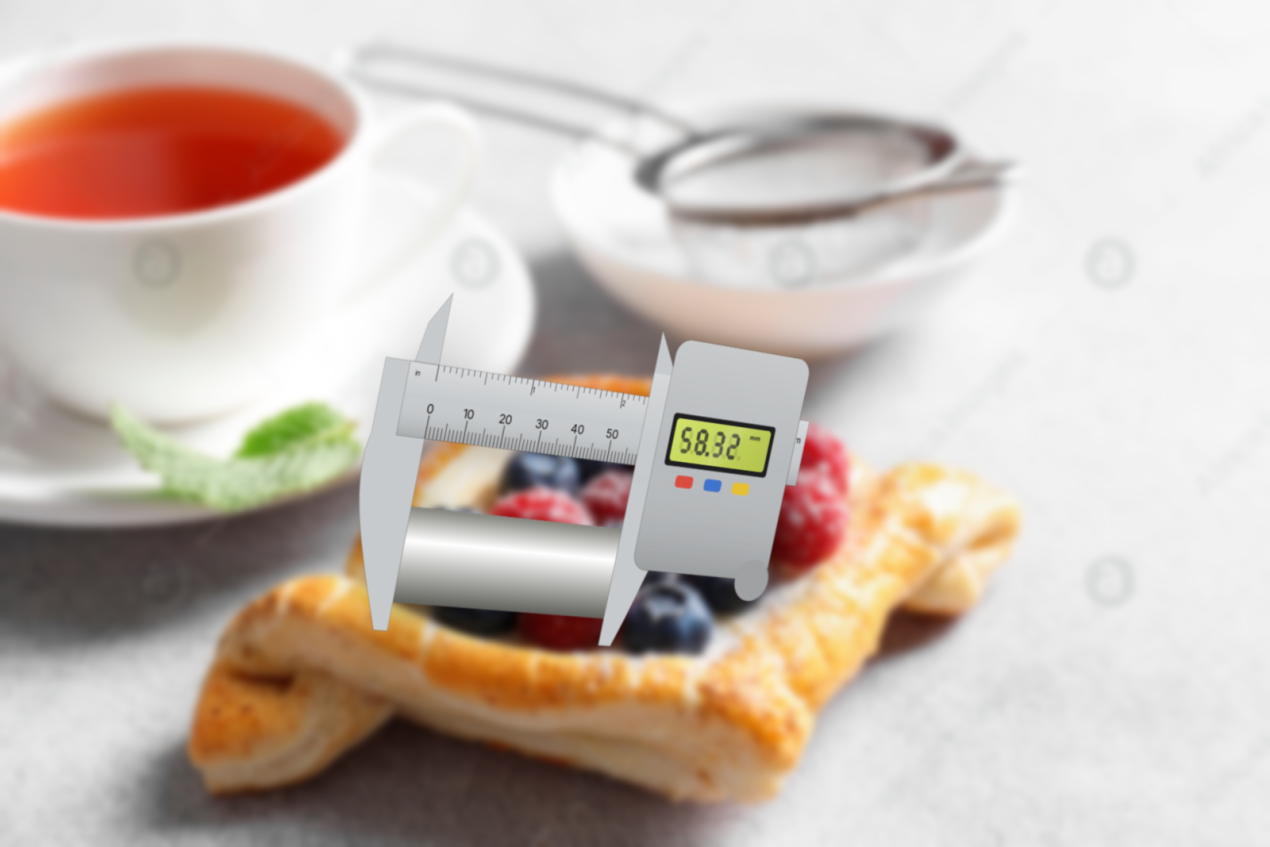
**58.32** mm
